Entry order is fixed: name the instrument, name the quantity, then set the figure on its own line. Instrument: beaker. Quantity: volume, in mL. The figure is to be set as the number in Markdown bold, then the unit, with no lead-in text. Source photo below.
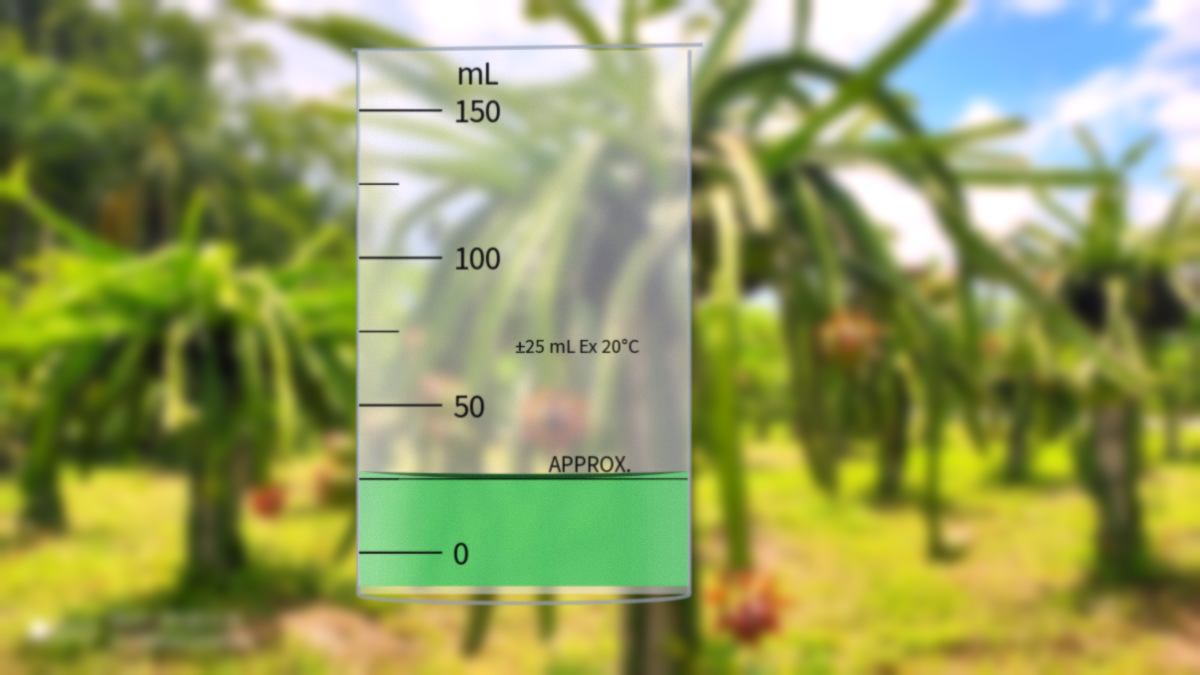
**25** mL
